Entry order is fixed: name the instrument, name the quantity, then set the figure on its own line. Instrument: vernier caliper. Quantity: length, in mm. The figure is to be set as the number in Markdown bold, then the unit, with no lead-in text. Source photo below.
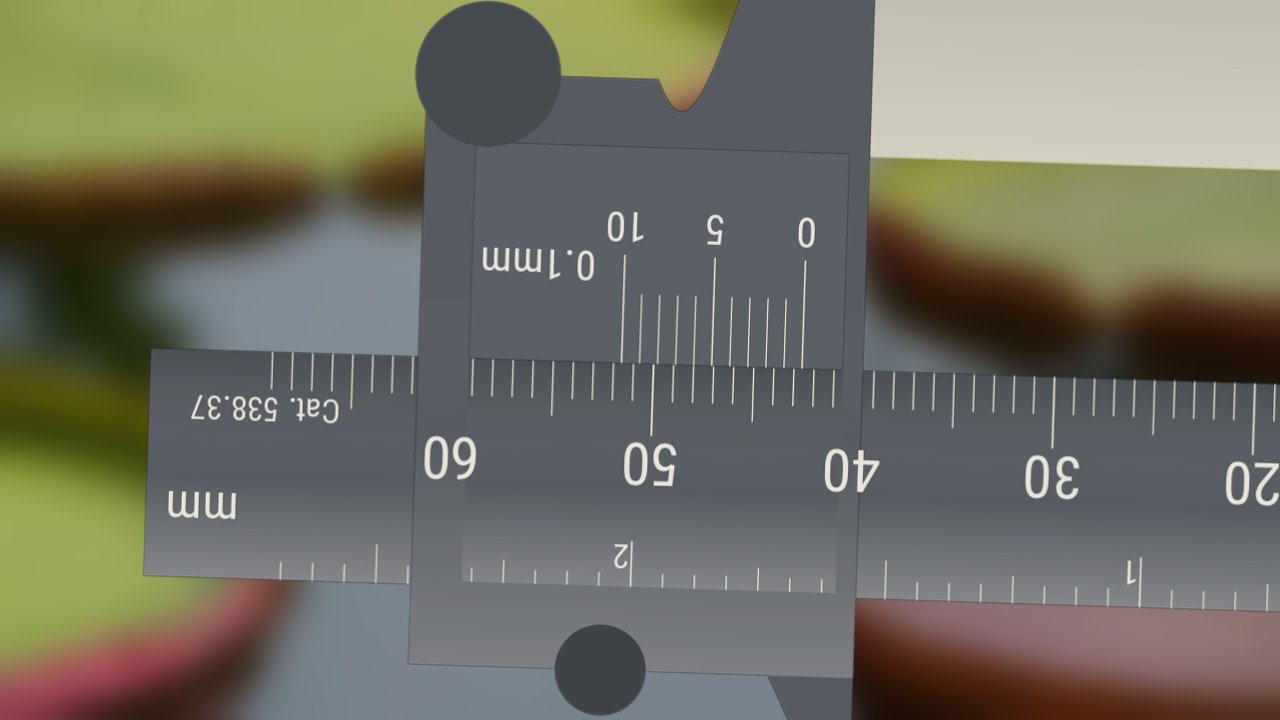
**42.6** mm
